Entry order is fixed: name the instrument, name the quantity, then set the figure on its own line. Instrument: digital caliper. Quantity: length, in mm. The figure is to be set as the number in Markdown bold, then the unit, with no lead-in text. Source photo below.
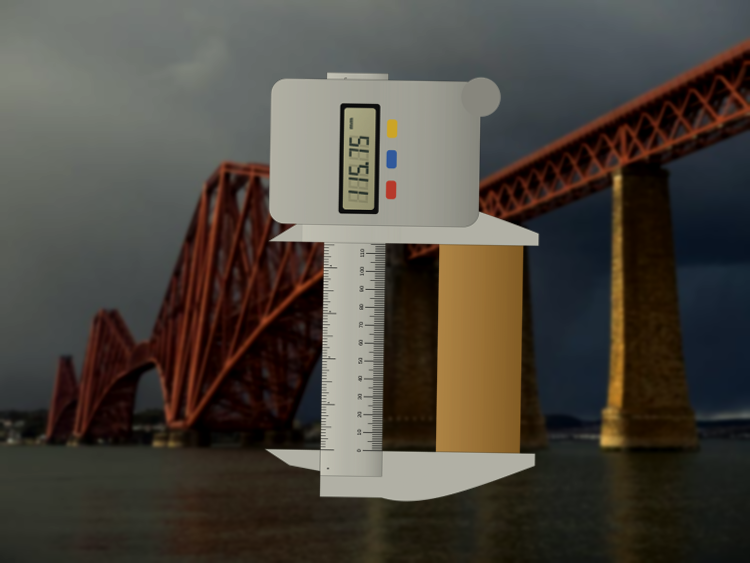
**115.75** mm
